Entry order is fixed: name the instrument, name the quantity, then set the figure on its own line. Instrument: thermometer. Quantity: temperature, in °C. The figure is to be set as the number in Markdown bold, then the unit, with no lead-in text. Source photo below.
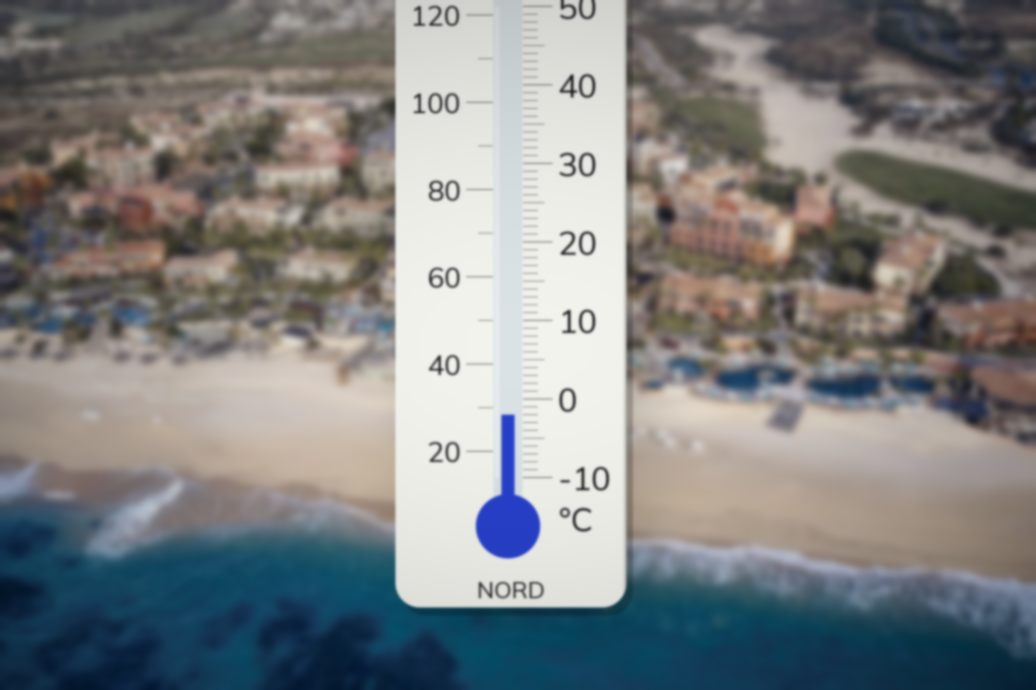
**-2** °C
